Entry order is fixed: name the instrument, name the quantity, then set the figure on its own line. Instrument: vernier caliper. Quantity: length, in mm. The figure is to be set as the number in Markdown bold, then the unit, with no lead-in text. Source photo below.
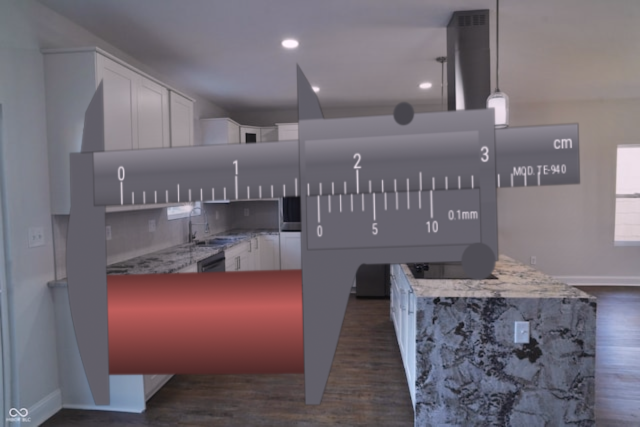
**16.8** mm
